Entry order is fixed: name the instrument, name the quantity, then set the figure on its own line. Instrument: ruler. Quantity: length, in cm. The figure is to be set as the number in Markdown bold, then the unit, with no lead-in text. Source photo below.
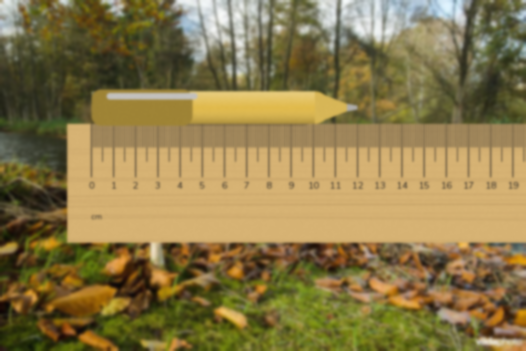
**12** cm
